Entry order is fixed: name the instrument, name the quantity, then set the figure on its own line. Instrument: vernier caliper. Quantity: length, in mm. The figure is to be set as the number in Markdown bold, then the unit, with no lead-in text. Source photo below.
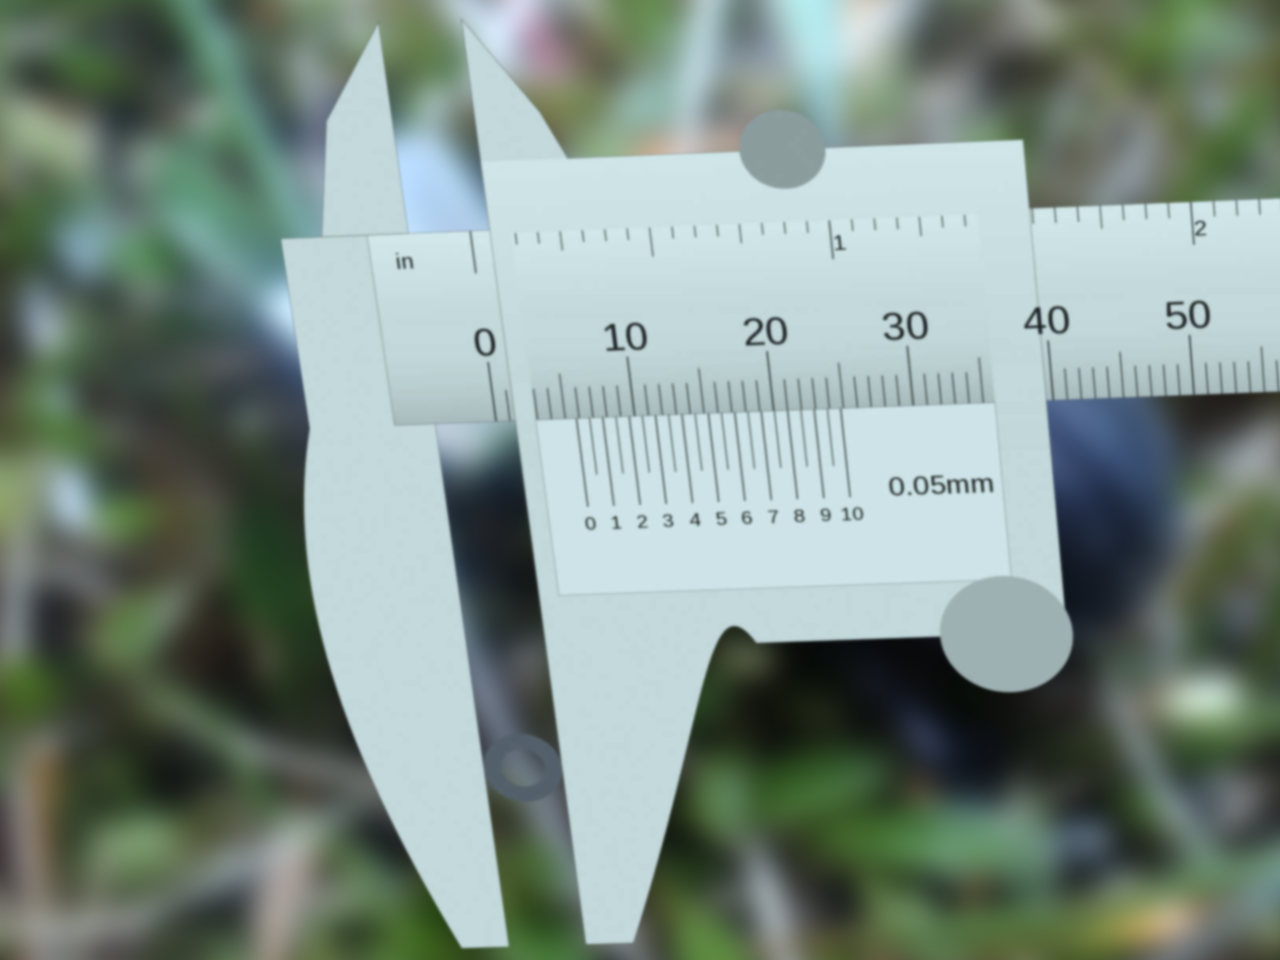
**5.8** mm
